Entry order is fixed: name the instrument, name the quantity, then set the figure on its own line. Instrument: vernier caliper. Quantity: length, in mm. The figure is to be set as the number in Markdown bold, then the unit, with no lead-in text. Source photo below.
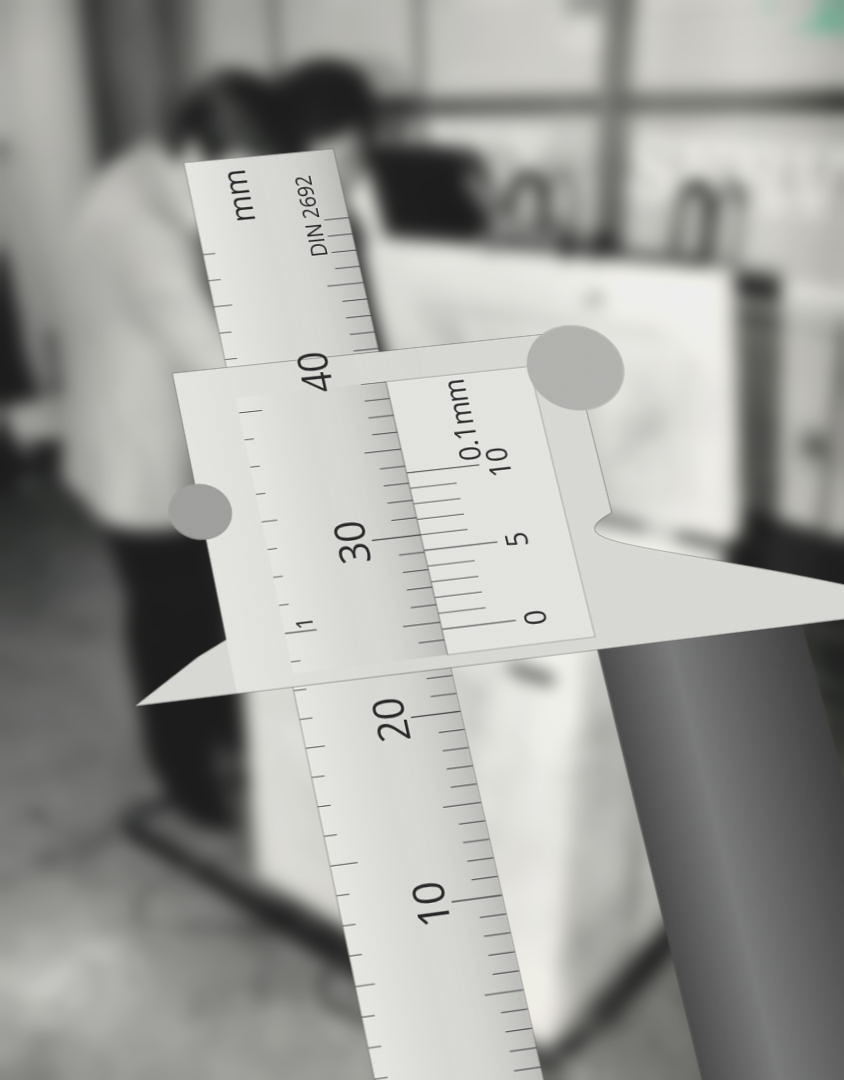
**24.6** mm
